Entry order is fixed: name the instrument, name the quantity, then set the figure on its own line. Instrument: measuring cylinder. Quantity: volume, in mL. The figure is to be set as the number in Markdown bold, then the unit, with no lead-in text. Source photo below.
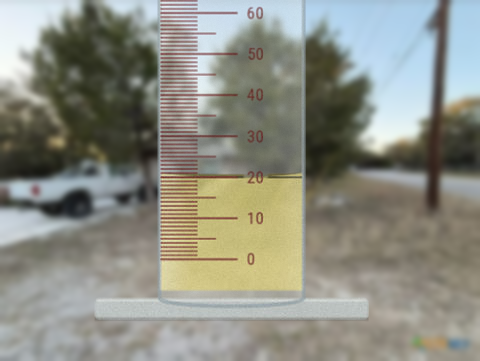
**20** mL
